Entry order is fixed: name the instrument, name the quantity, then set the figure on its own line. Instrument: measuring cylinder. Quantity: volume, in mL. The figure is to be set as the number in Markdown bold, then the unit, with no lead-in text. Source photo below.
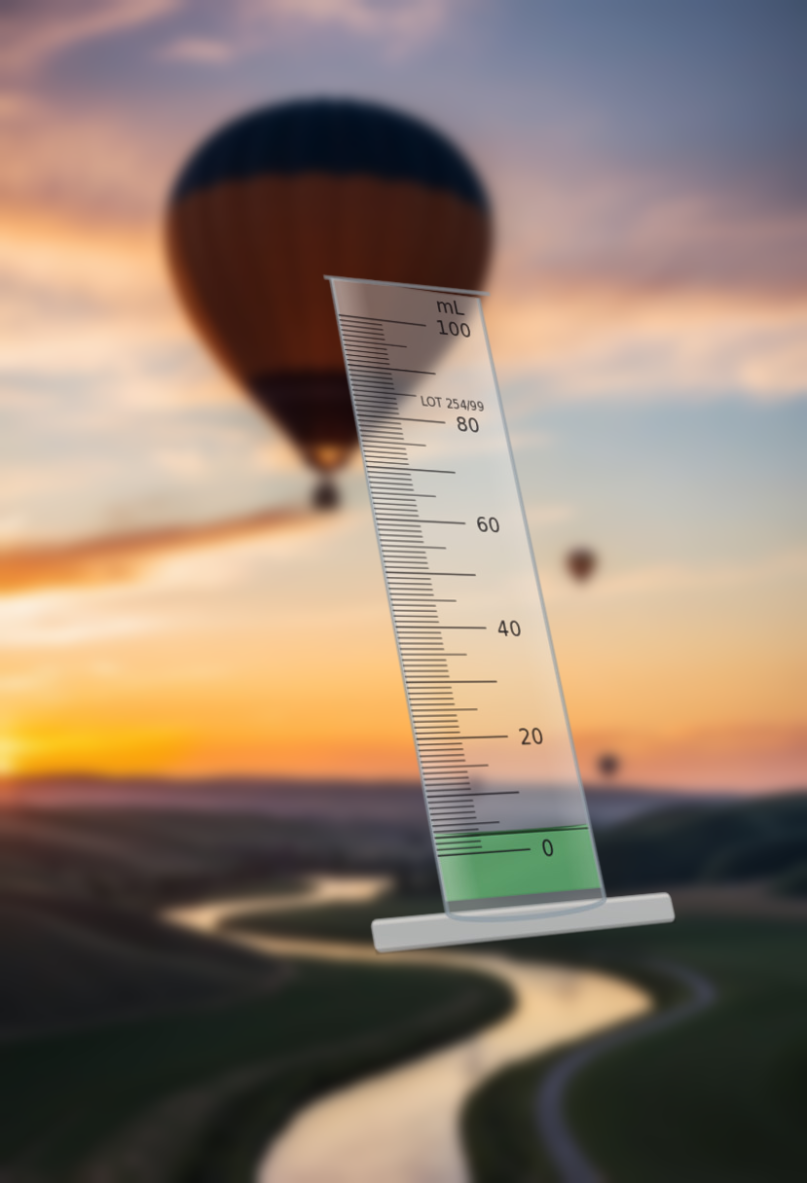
**3** mL
